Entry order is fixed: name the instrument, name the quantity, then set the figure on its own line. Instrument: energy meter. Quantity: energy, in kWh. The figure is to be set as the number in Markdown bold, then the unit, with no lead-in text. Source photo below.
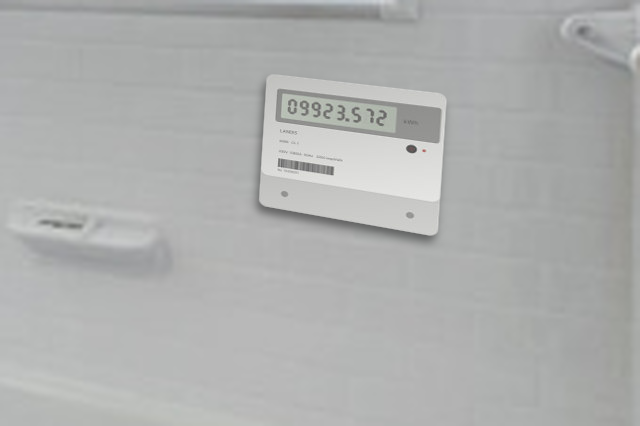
**9923.572** kWh
